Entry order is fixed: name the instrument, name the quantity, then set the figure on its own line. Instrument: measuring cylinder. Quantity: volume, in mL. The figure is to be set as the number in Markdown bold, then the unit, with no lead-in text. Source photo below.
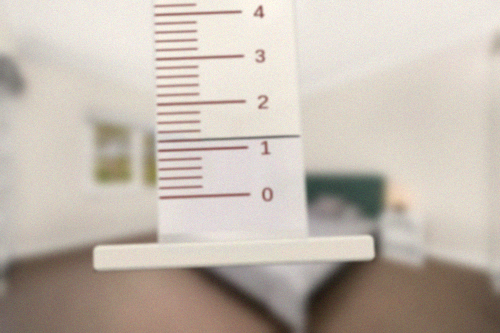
**1.2** mL
